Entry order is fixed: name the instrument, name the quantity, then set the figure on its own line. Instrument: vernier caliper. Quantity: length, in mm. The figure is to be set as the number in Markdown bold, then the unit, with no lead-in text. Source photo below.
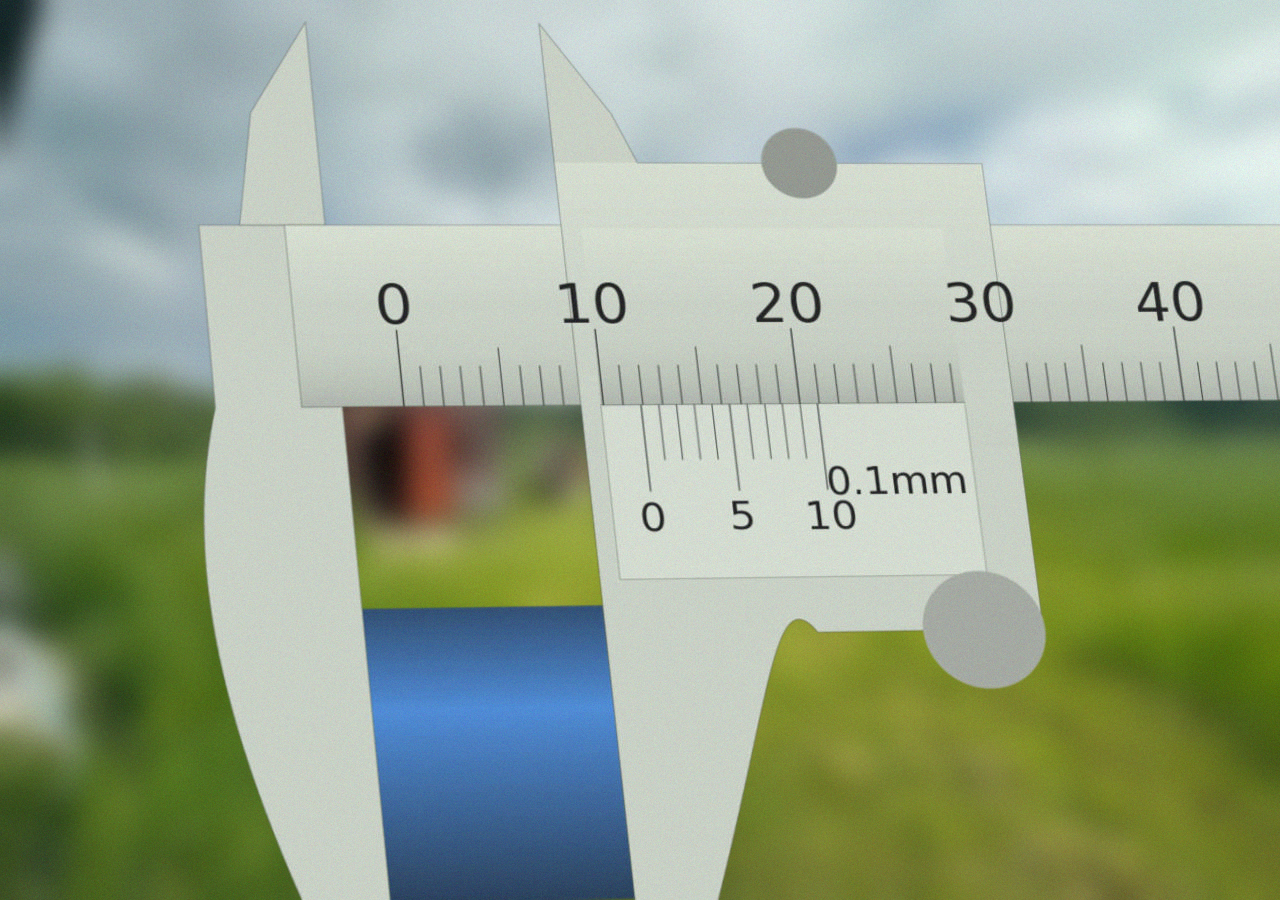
**11.9** mm
